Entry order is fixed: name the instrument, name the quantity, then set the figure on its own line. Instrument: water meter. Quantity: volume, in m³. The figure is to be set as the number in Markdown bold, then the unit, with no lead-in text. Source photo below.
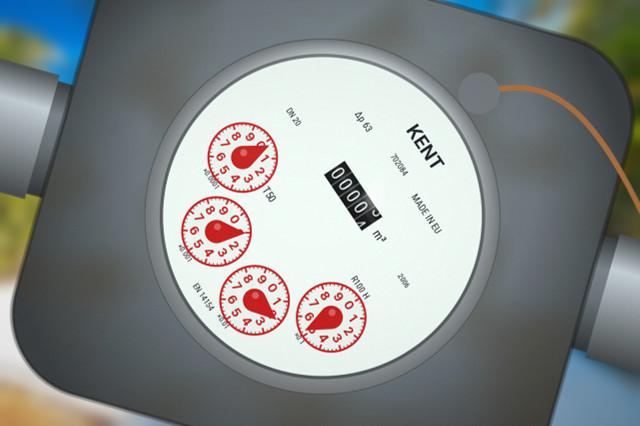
**3.5210** m³
